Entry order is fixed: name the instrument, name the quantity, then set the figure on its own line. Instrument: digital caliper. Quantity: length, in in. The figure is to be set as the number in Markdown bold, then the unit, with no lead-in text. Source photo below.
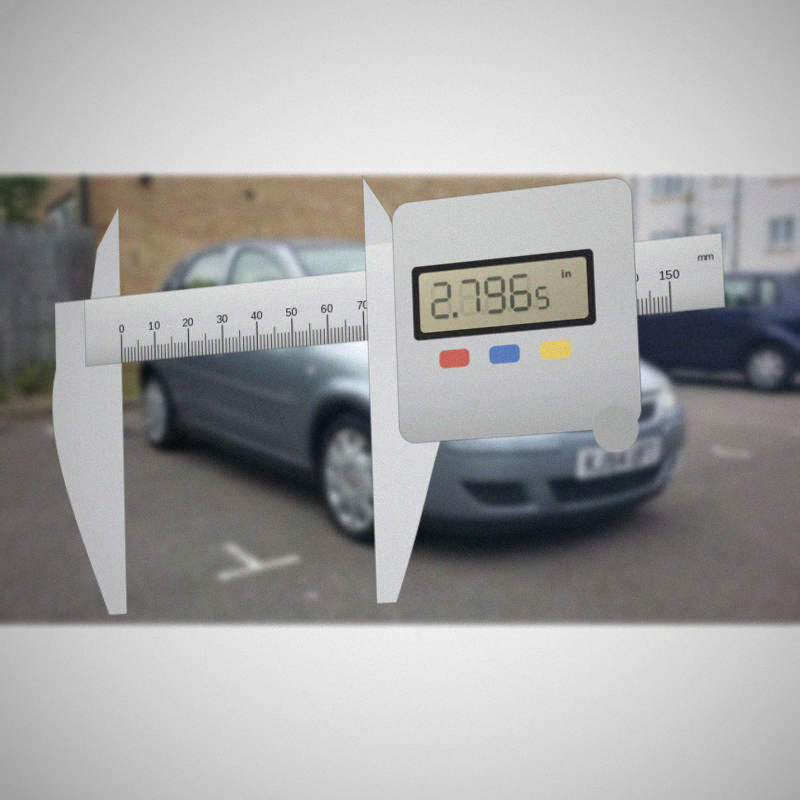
**2.7965** in
